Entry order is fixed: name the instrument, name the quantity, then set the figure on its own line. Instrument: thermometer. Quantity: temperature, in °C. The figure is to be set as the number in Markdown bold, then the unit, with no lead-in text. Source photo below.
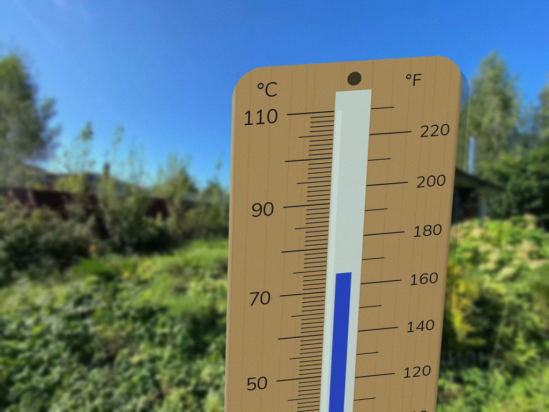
**74** °C
